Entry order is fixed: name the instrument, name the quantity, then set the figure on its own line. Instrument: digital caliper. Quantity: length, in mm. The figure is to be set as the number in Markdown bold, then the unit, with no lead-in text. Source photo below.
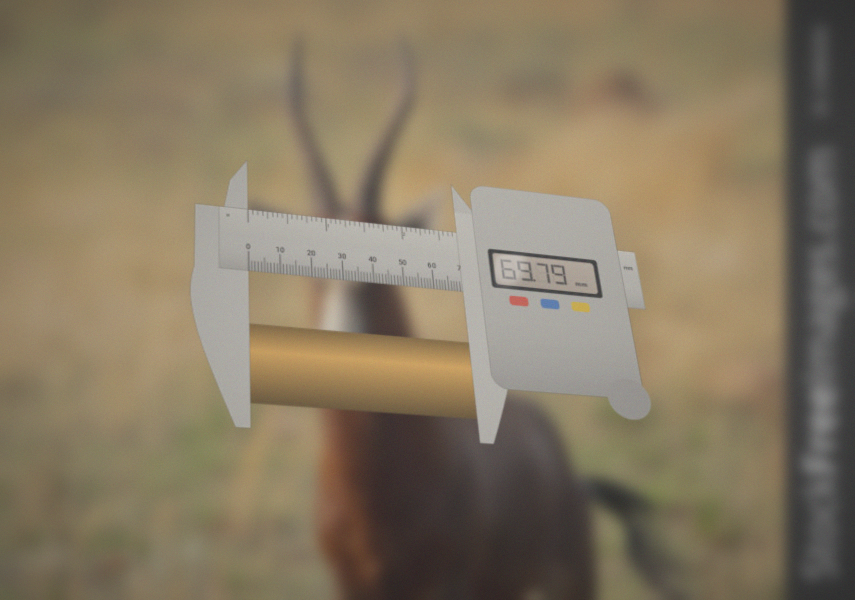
**69.79** mm
